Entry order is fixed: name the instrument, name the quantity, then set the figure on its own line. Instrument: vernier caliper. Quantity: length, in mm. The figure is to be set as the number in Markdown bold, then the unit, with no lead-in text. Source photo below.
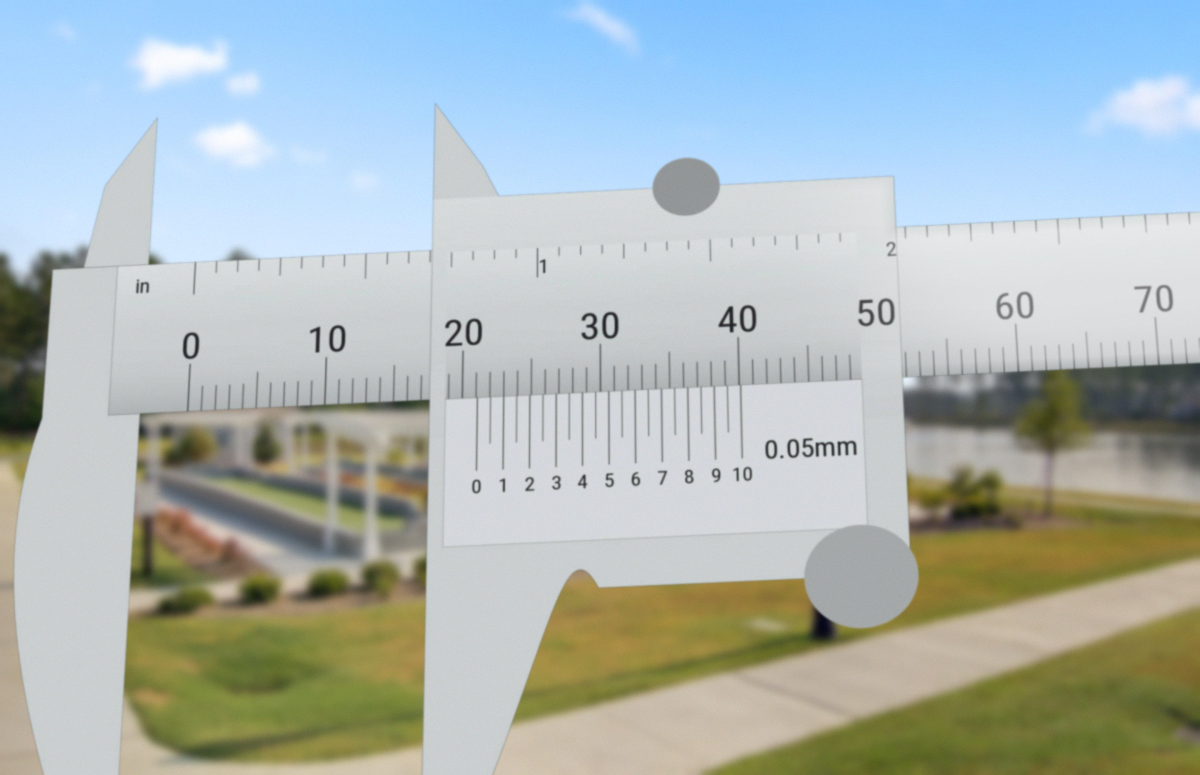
**21.1** mm
